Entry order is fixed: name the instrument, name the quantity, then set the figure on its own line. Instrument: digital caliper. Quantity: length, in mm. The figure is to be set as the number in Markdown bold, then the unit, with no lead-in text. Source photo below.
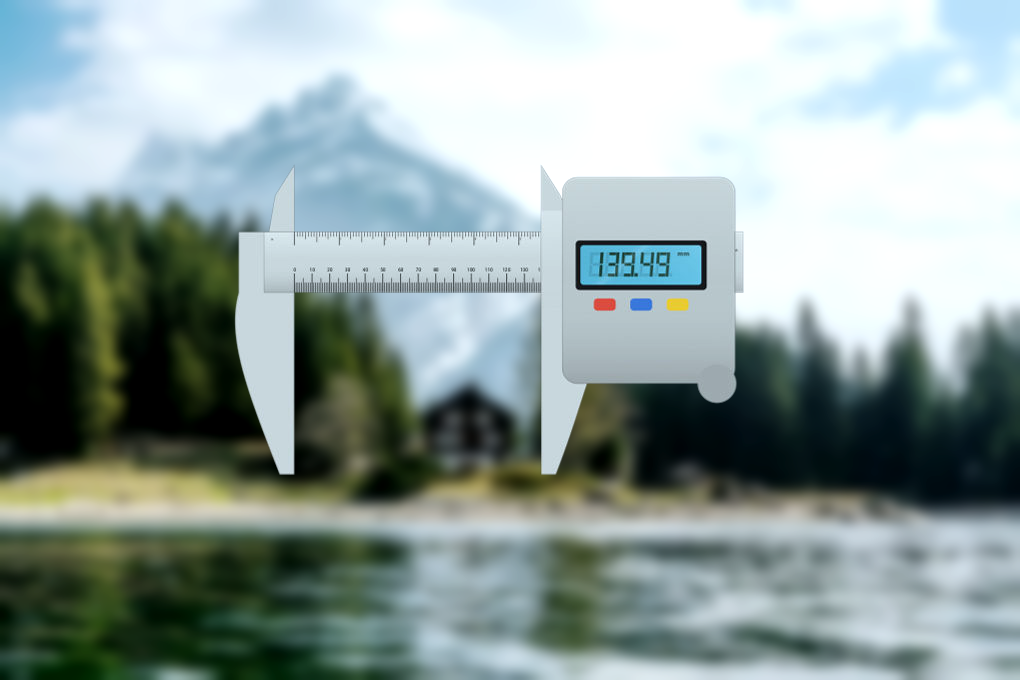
**139.49** mm
